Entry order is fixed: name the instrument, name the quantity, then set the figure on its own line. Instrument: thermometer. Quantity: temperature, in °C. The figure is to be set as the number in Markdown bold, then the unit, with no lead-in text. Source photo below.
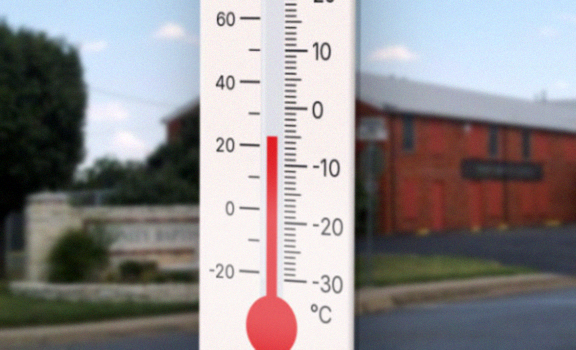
**-5** °C
